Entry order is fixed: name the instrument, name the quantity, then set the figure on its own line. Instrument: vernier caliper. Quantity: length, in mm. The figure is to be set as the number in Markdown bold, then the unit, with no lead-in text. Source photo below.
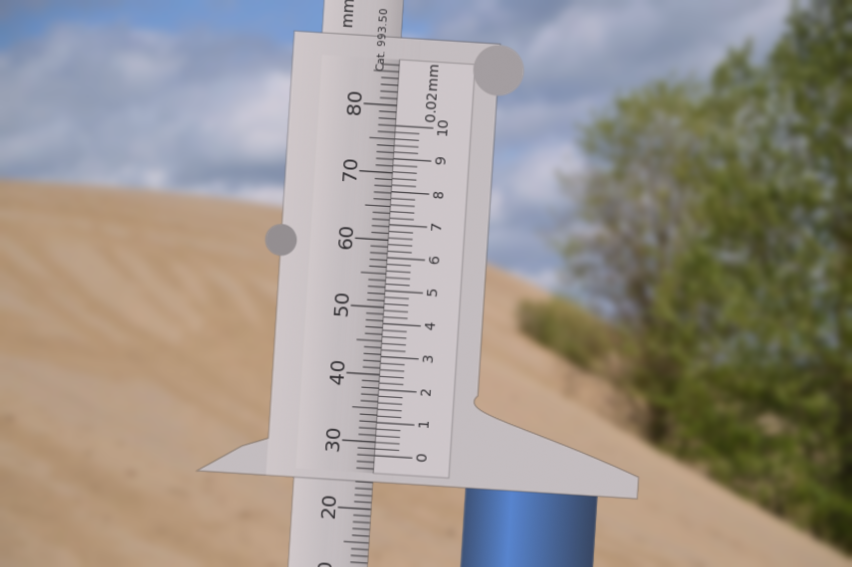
**28.0** mm
